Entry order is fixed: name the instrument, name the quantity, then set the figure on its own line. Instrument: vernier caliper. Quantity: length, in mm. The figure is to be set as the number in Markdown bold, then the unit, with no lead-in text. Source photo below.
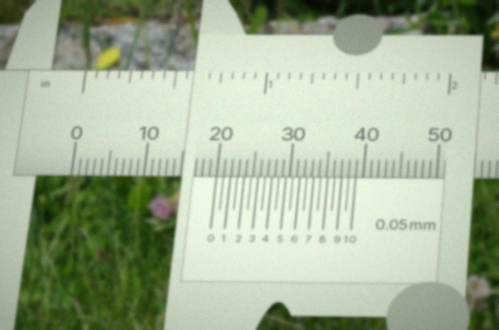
**20.0** mm
